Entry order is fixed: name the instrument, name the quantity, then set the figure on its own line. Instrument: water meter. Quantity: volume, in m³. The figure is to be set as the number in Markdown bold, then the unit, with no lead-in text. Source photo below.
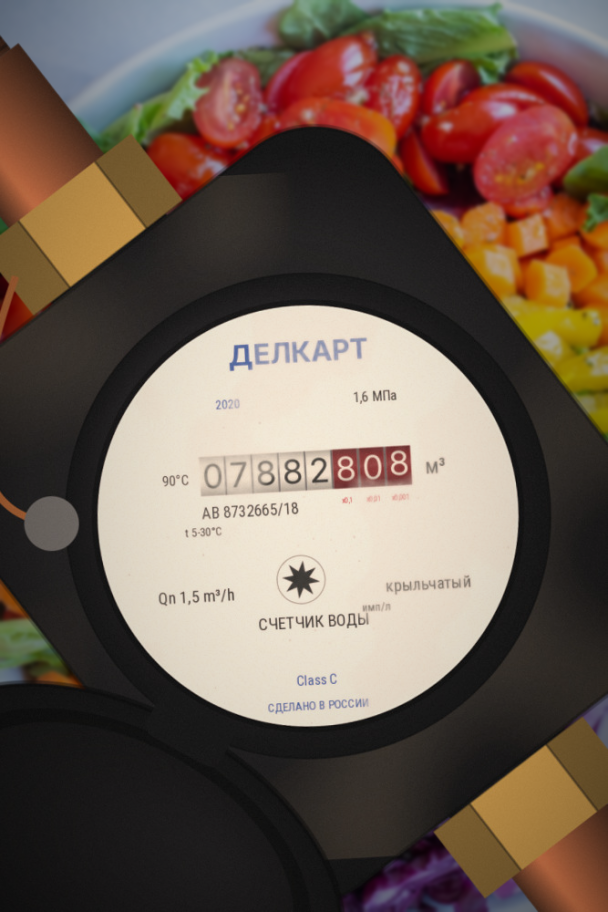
**7882.808** m³
